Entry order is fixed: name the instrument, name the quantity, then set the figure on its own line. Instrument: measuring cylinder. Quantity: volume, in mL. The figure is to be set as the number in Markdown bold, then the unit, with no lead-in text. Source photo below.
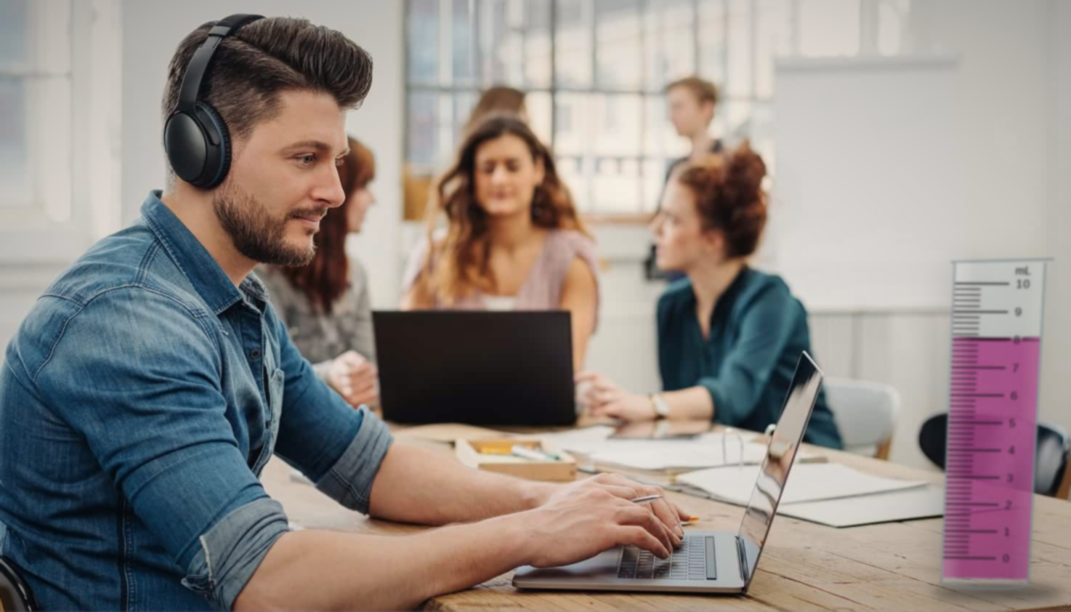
**8** mL
